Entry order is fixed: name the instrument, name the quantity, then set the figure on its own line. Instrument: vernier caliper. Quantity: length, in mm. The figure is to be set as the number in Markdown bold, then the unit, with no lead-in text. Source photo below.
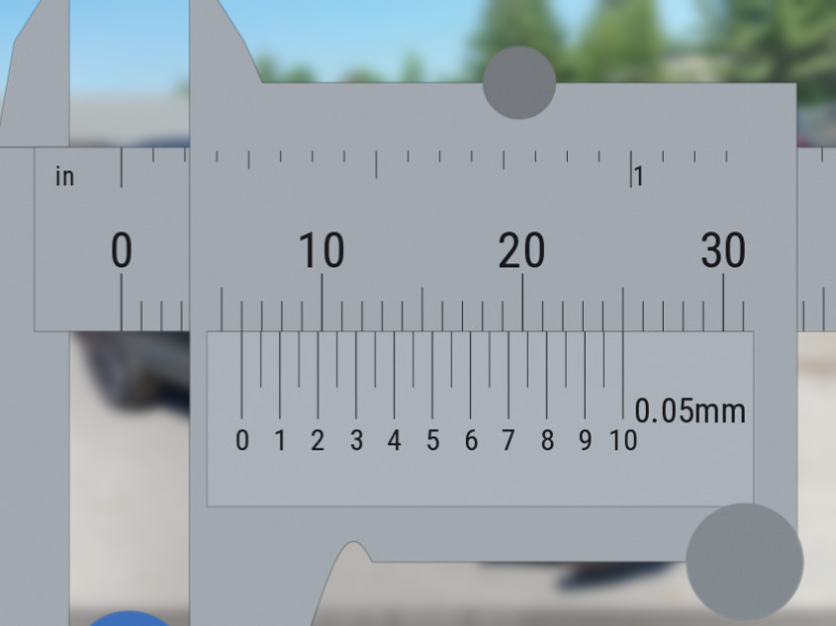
**6.0** mm
